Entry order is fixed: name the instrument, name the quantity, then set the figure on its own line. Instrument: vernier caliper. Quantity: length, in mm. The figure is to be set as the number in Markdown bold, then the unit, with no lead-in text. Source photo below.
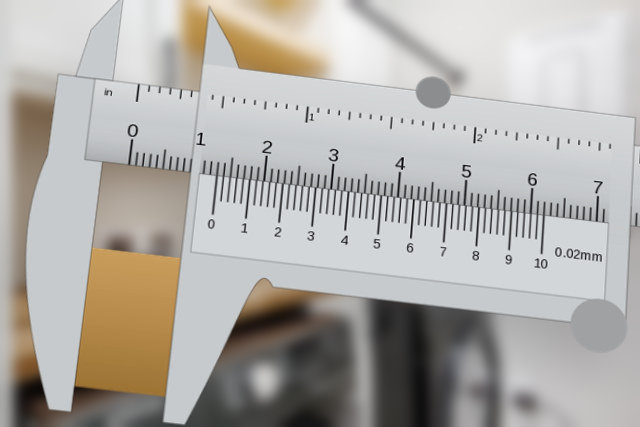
**13.0** mm
